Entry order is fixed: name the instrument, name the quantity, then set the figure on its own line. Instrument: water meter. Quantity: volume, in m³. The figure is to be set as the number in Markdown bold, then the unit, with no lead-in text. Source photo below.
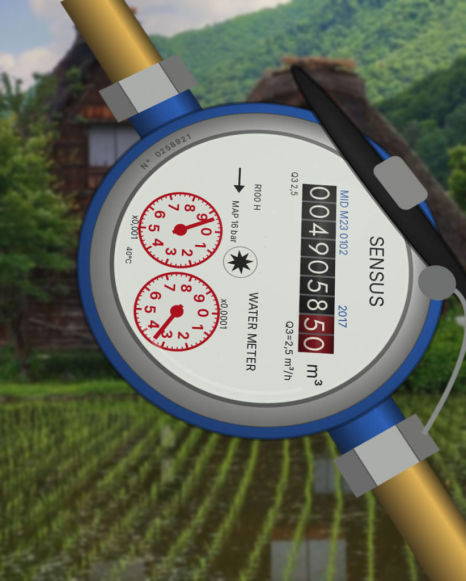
**49058.4993** m³
